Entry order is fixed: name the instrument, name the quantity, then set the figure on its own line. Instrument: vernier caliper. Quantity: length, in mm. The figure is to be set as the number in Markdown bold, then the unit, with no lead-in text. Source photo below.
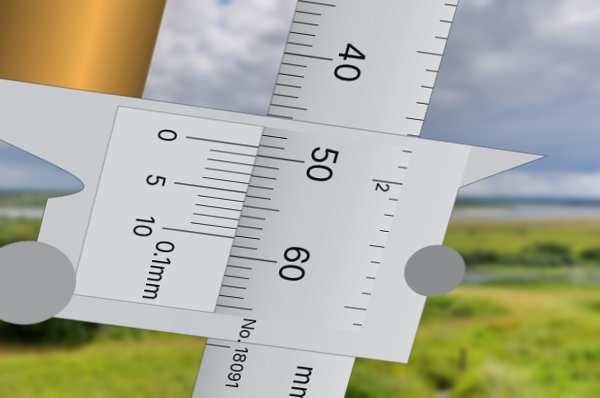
**49.2** mm
